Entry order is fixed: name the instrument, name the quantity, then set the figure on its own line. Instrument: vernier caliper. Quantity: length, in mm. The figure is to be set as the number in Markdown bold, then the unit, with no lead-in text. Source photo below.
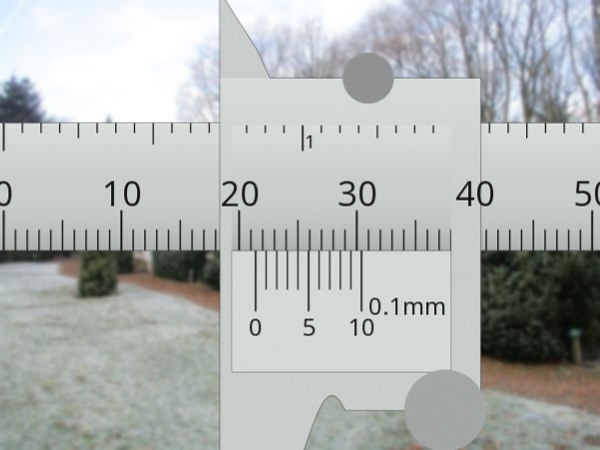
**21.4** mm
